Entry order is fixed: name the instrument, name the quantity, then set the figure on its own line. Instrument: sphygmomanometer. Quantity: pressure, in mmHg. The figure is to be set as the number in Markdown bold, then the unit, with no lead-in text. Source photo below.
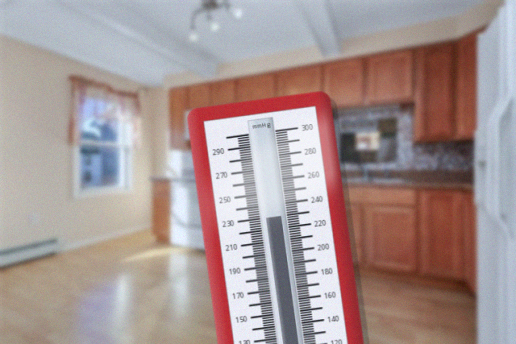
**230** mmHg
